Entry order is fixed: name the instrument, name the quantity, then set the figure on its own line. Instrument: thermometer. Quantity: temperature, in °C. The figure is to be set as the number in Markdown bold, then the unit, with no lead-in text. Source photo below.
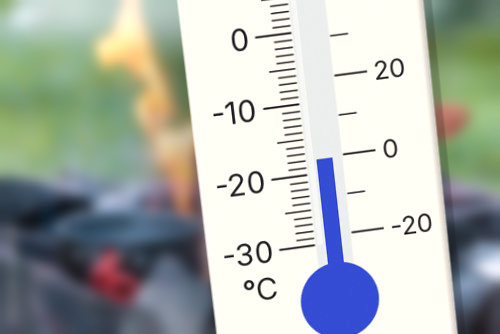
**-18** °C
